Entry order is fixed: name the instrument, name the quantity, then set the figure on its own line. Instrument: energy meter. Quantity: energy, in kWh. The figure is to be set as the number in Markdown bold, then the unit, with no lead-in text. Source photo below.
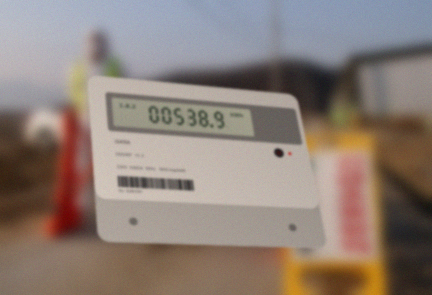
**538.9** kWh
